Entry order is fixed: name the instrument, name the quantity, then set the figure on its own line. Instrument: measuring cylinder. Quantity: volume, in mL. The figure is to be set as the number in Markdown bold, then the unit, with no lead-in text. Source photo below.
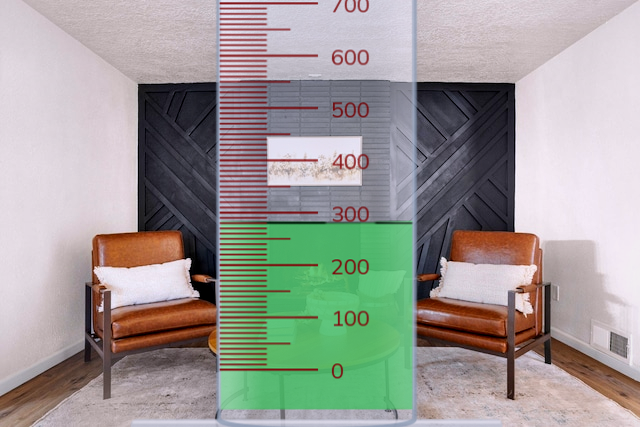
**280** mL
